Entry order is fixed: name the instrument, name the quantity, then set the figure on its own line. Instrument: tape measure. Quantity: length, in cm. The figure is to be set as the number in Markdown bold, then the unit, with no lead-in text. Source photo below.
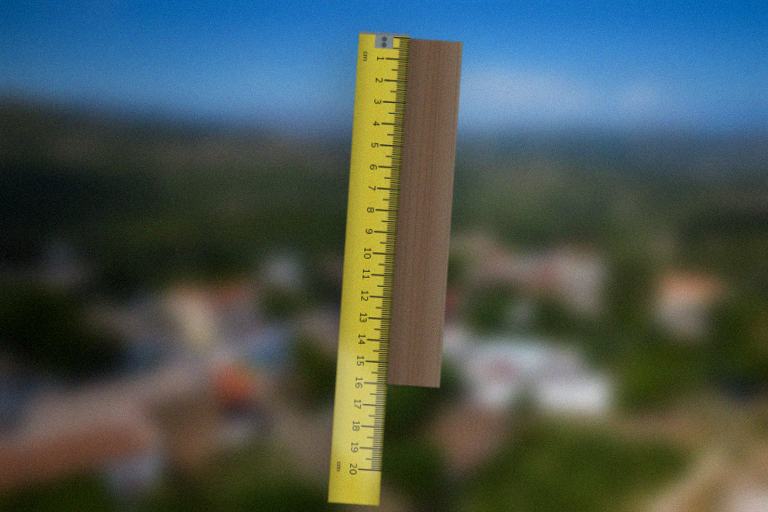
**16** cm
